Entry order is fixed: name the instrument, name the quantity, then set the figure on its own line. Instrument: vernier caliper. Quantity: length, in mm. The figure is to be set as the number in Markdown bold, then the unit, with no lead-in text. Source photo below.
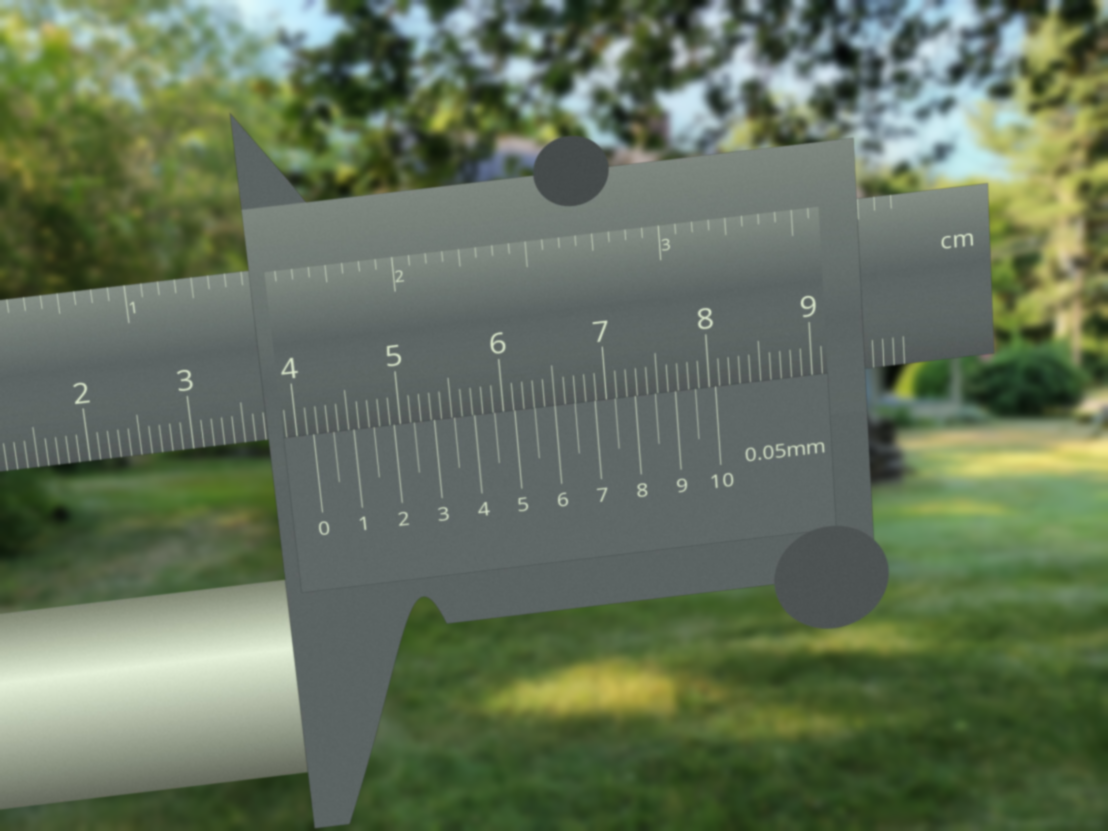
**41.6** mm
